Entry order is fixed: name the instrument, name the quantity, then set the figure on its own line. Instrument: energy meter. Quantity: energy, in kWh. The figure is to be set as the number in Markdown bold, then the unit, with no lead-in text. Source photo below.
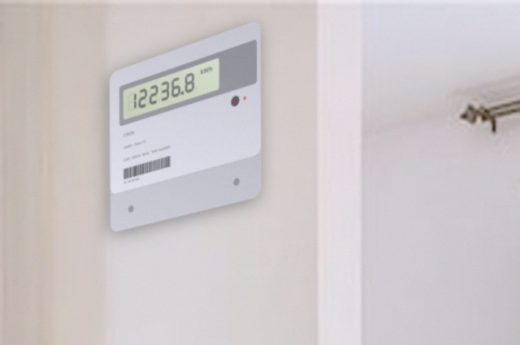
**12236.8** kWh
